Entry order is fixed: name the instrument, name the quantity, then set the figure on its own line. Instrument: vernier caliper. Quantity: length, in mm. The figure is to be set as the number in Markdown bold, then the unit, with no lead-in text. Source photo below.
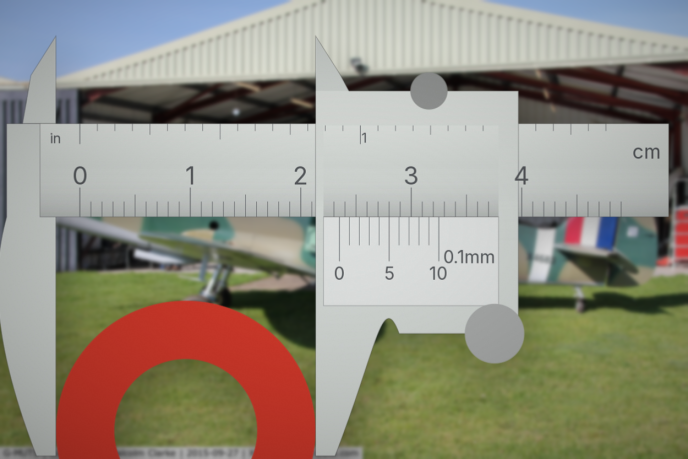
**23.5** mm
